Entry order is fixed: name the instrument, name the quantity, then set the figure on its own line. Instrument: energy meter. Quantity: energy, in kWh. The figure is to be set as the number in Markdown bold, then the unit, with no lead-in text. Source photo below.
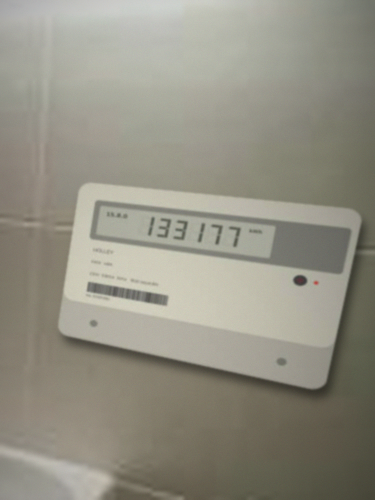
**133177** kWh
